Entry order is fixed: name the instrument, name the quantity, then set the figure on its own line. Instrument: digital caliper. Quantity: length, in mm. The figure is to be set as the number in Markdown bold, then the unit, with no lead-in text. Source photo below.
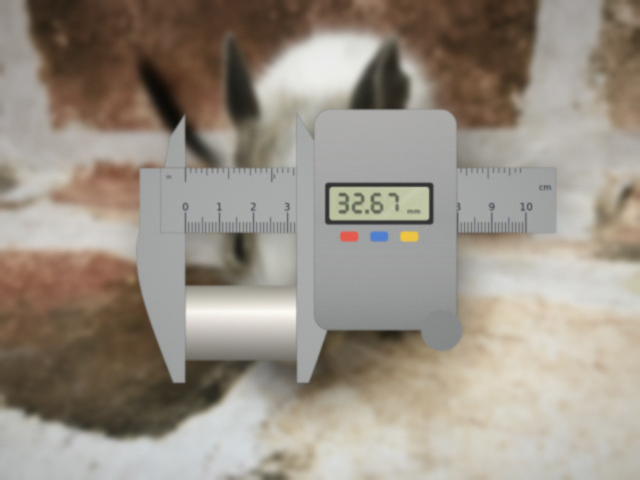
**32.67** mm
